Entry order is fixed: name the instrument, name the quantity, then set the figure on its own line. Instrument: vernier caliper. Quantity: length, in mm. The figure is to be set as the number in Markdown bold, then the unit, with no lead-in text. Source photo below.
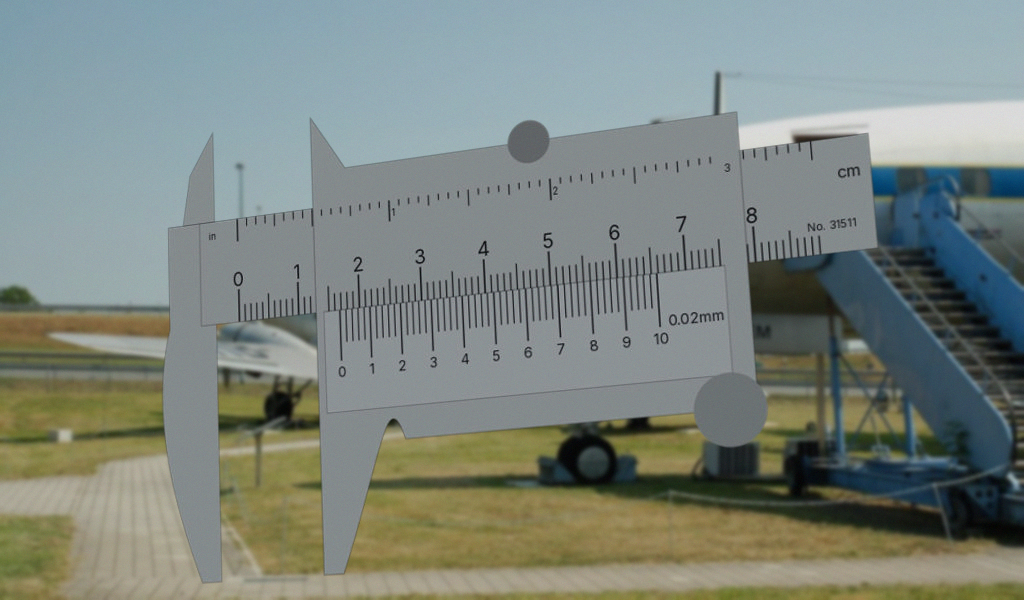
**16.8** mm
